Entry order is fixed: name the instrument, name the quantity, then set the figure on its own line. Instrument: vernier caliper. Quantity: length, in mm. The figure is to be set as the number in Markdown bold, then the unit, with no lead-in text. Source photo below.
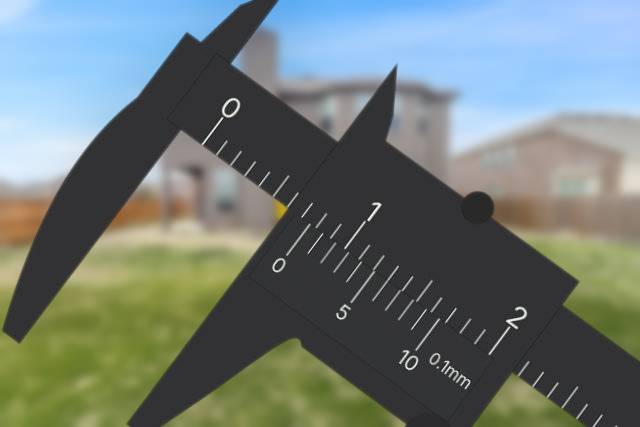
**7.6** mm
